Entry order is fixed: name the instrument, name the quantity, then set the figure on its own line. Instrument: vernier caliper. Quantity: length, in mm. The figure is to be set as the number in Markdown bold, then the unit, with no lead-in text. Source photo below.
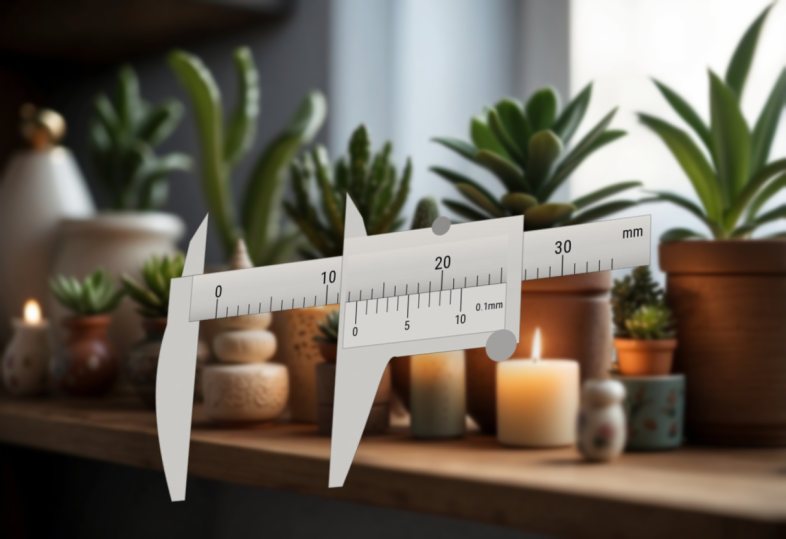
**12.7** mm
